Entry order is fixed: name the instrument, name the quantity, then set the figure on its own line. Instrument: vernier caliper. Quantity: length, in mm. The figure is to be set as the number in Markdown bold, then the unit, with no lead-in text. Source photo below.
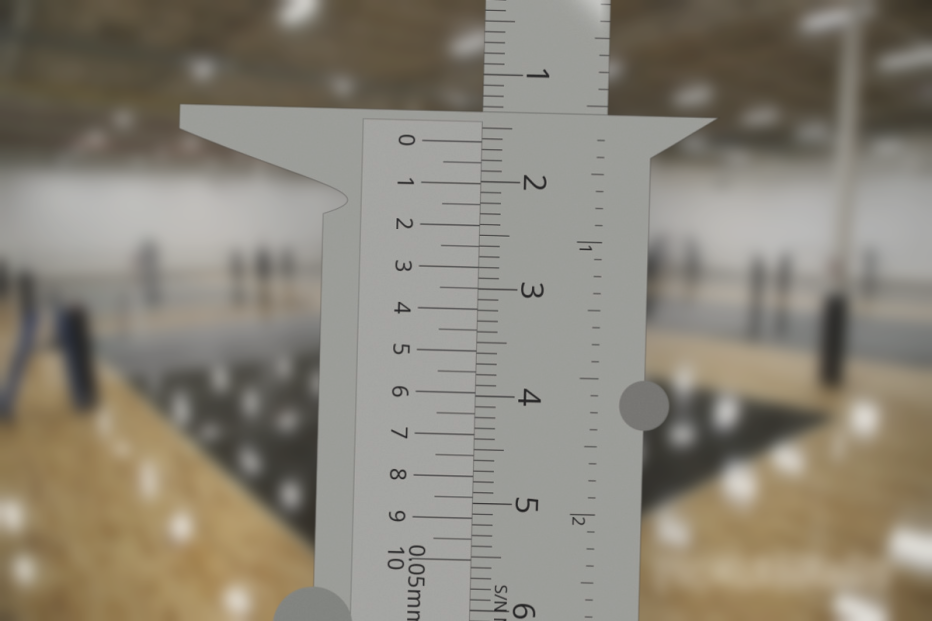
**16.3** mm
